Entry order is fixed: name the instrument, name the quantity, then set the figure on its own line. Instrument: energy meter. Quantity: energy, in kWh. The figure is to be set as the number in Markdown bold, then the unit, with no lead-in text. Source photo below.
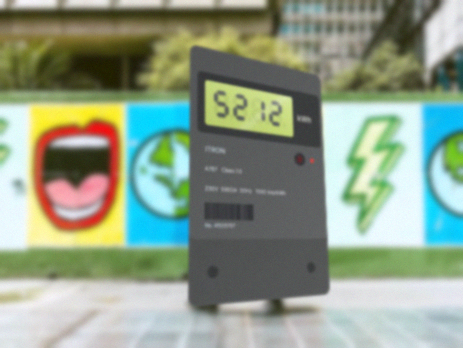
**5212** kWh
